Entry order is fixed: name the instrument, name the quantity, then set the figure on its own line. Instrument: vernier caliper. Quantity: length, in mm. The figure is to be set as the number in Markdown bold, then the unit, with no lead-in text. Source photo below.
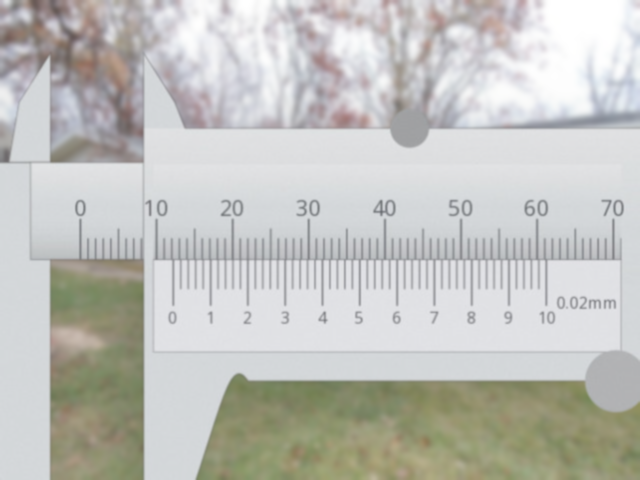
**12.2** mm
